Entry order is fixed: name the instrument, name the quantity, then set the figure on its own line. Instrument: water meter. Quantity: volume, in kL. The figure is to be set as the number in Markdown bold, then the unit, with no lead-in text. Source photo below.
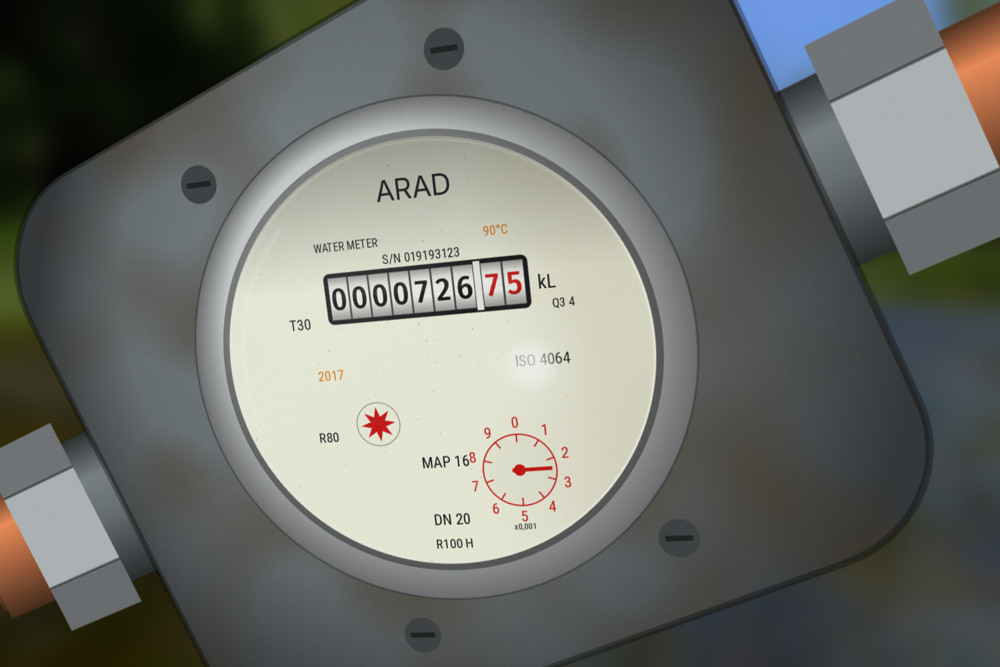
**726.752** kL
